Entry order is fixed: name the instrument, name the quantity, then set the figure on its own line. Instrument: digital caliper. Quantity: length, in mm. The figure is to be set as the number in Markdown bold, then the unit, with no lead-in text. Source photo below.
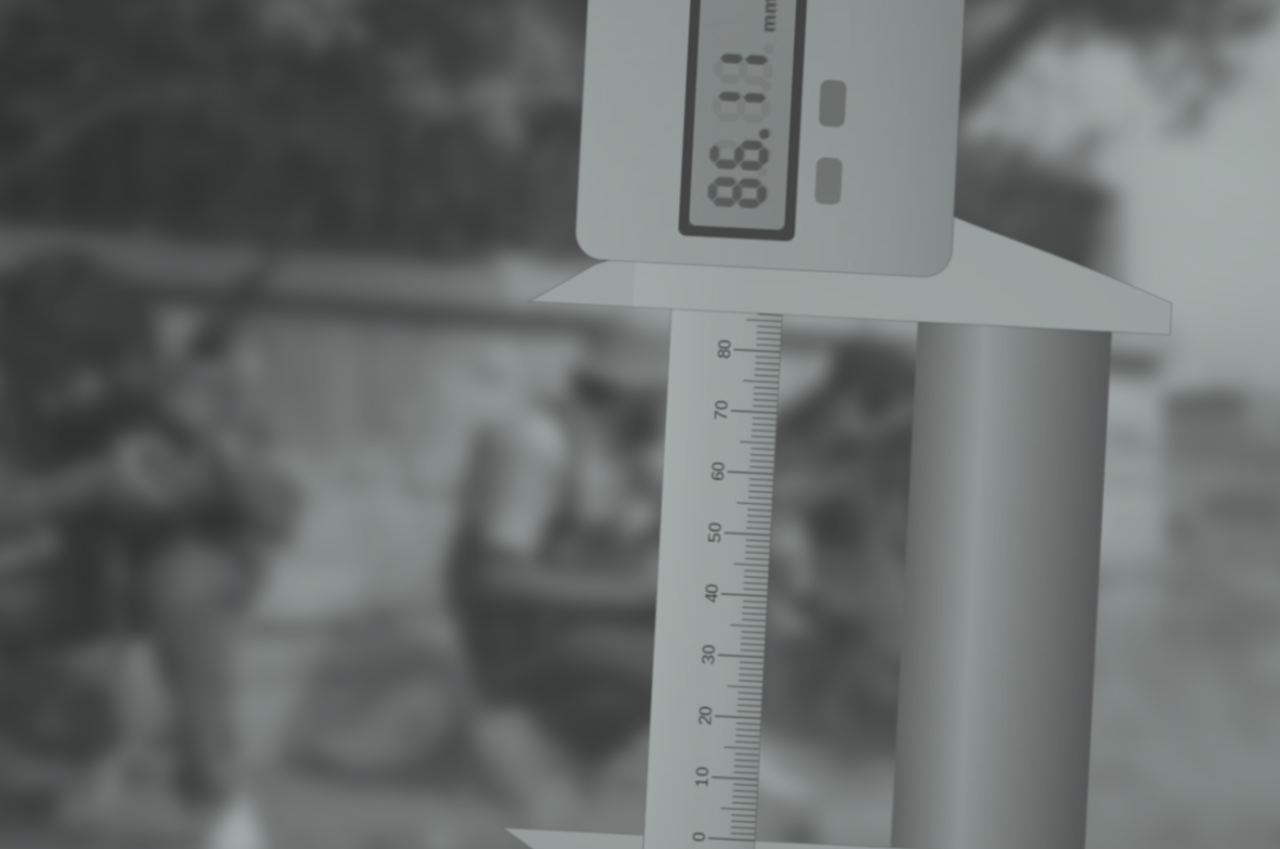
**86.11** mm
